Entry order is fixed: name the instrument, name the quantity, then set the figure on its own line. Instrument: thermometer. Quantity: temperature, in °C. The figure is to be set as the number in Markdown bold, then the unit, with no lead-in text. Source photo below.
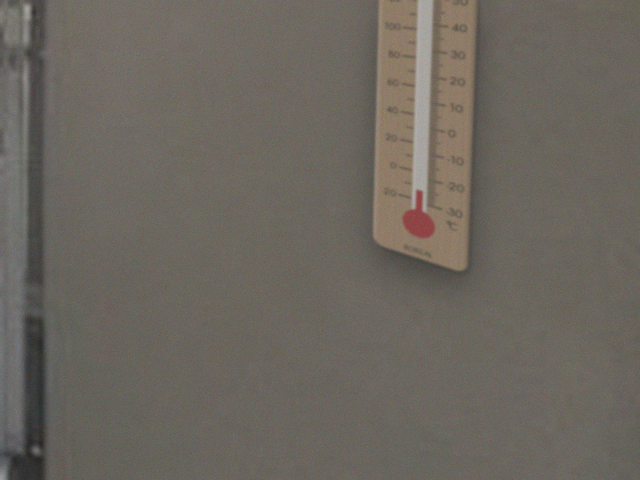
**-25** °C
